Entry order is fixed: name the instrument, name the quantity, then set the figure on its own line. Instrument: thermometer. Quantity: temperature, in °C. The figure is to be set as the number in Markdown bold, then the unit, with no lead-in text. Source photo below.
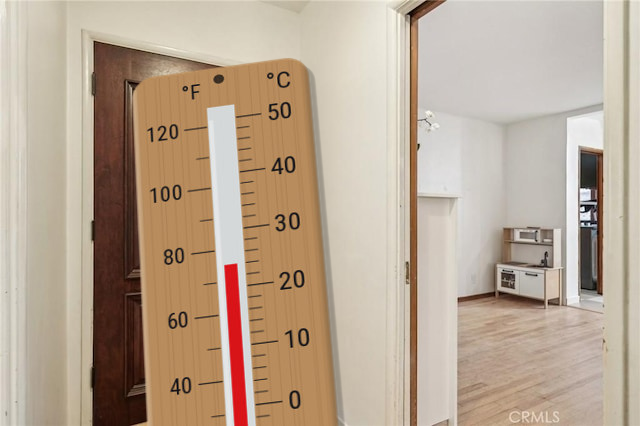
**24** °C
